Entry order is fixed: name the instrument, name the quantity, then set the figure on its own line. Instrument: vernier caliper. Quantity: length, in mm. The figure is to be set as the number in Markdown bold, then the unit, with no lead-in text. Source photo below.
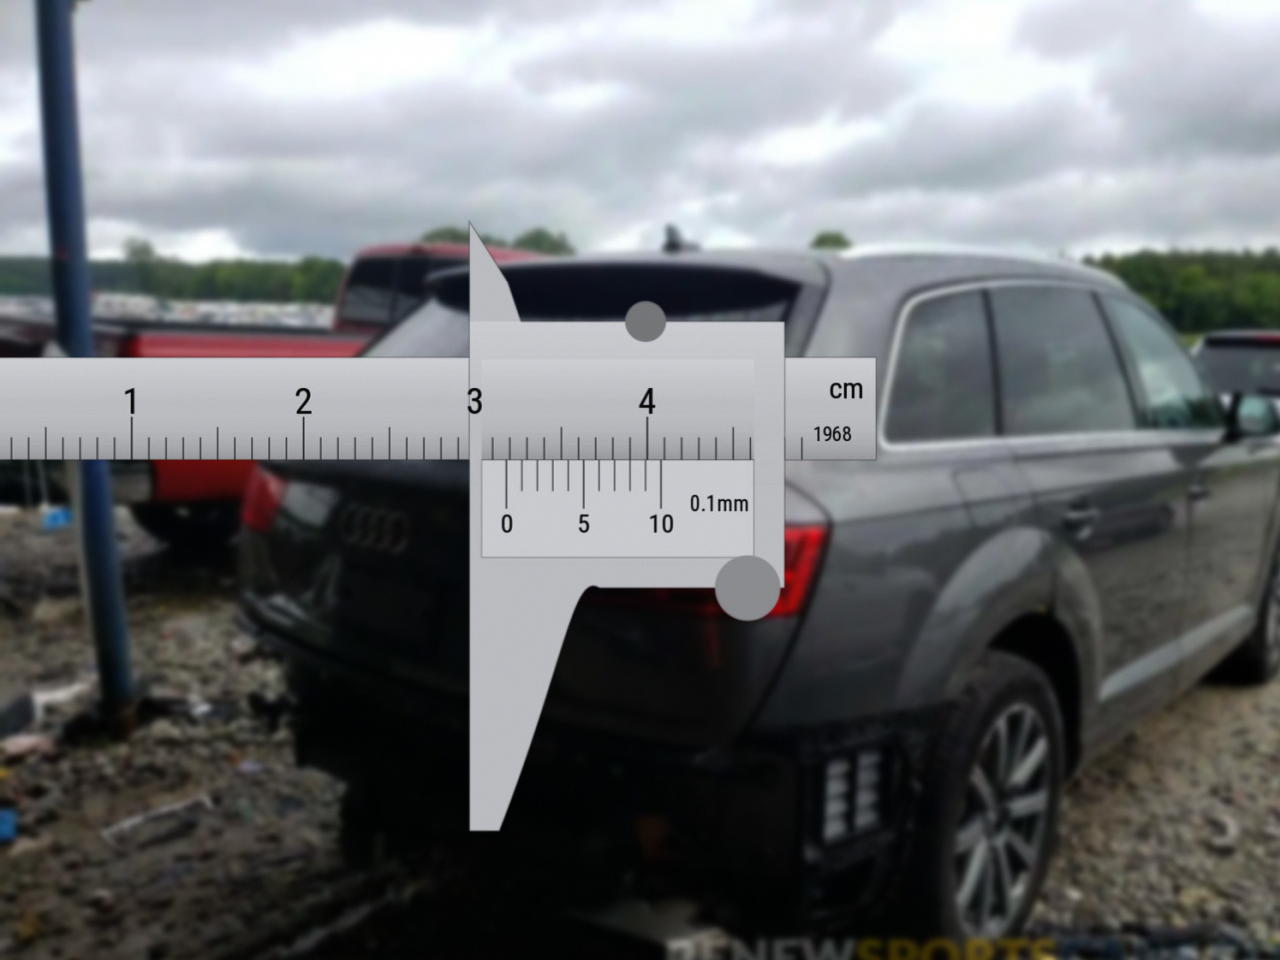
**31.8** mm
